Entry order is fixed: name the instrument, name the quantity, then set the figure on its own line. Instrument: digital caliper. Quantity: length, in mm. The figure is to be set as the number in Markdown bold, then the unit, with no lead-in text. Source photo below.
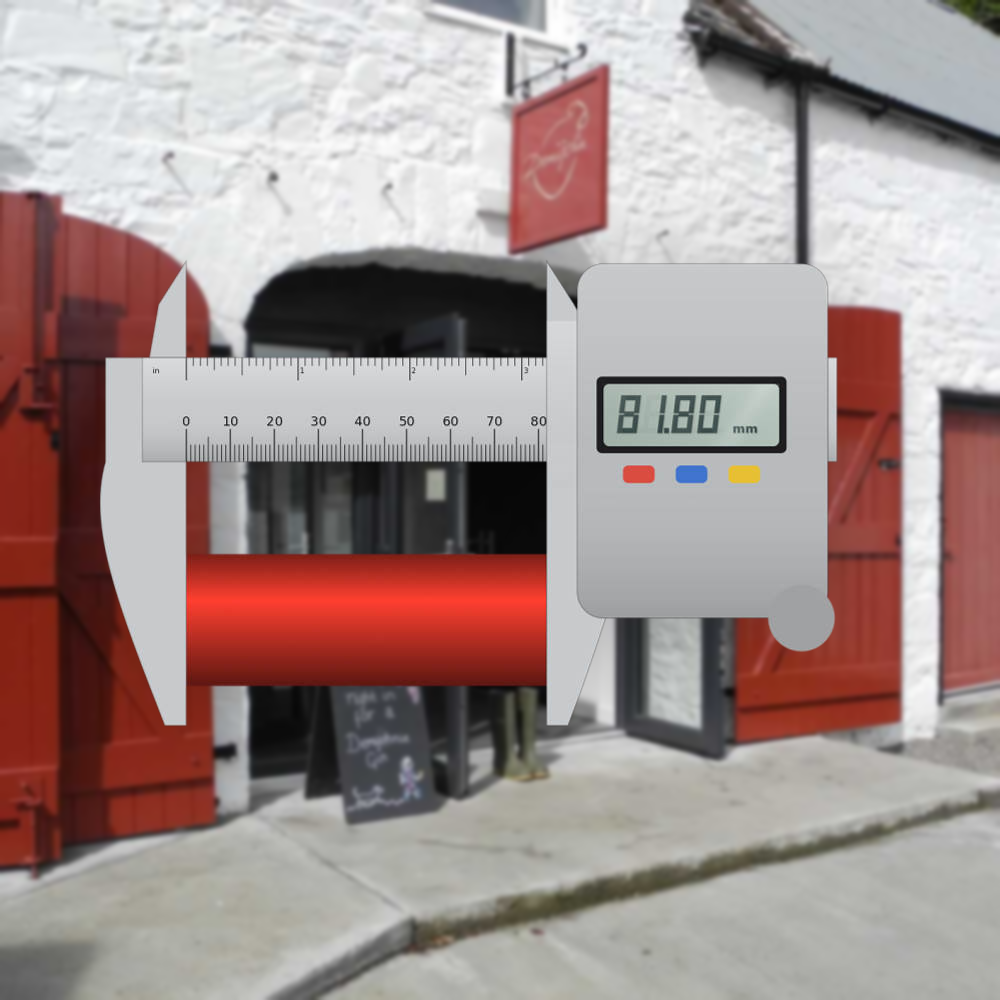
**81.80** mm
